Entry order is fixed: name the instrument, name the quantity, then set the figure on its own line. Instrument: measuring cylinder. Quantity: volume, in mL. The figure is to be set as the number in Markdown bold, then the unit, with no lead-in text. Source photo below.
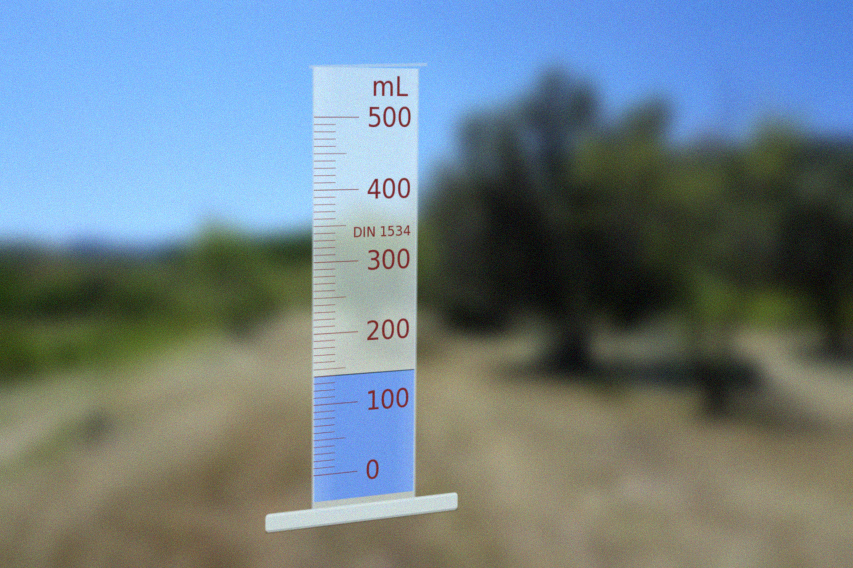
**140** mL
